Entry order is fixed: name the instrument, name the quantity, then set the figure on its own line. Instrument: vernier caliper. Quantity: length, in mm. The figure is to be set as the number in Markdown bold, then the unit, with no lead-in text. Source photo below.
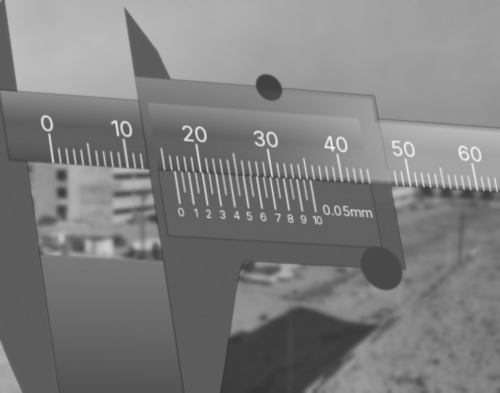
**16.4** mm
